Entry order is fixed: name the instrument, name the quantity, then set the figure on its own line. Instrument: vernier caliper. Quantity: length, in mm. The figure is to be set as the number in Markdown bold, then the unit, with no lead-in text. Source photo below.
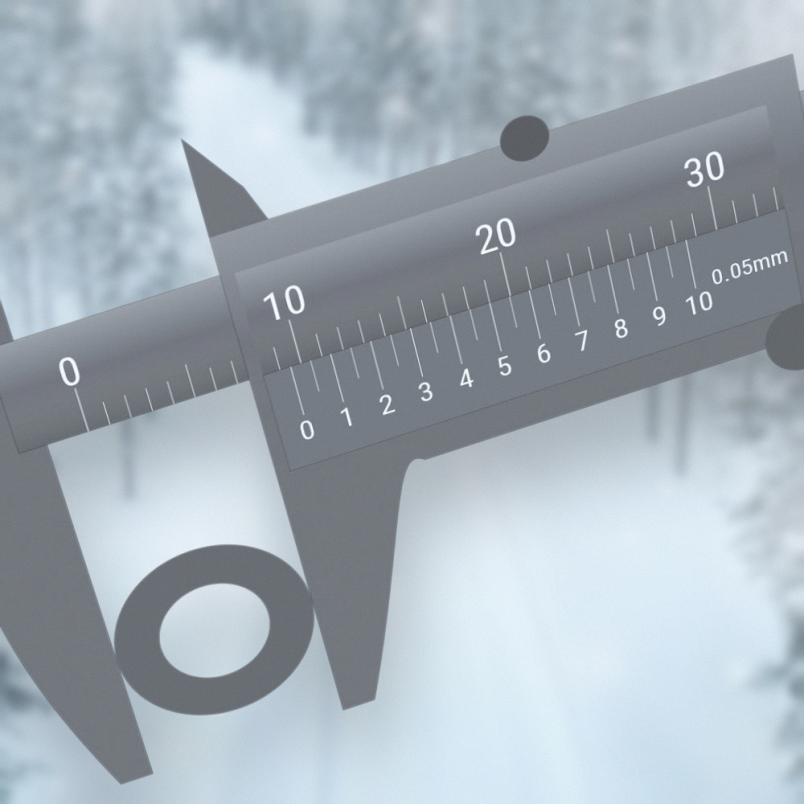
**9.50** mm
